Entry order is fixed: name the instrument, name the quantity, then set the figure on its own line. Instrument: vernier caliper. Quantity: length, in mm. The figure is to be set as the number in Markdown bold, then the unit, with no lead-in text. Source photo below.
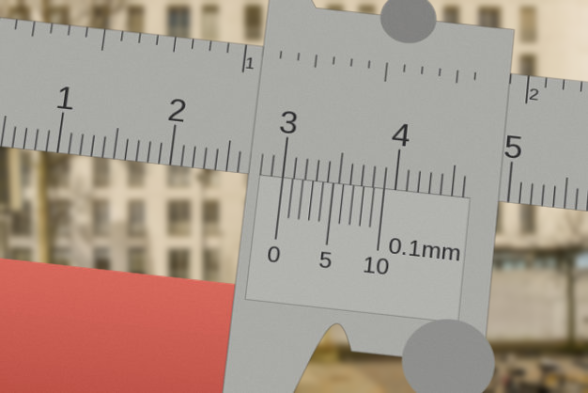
**30.0** mm
